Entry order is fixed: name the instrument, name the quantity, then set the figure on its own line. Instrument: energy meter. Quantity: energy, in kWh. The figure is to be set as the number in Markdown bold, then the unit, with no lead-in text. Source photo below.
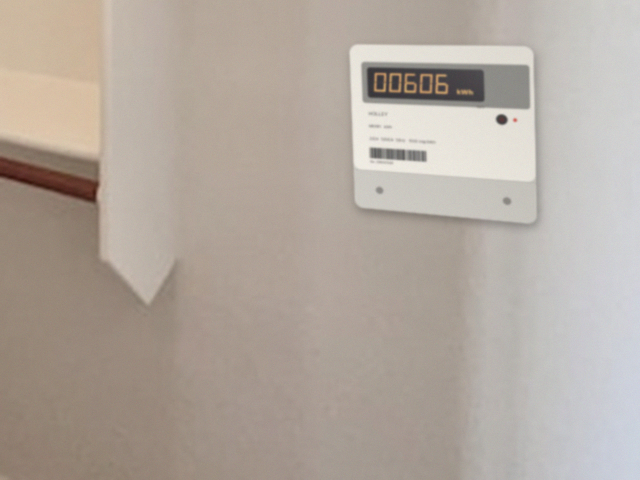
**606** kWh
